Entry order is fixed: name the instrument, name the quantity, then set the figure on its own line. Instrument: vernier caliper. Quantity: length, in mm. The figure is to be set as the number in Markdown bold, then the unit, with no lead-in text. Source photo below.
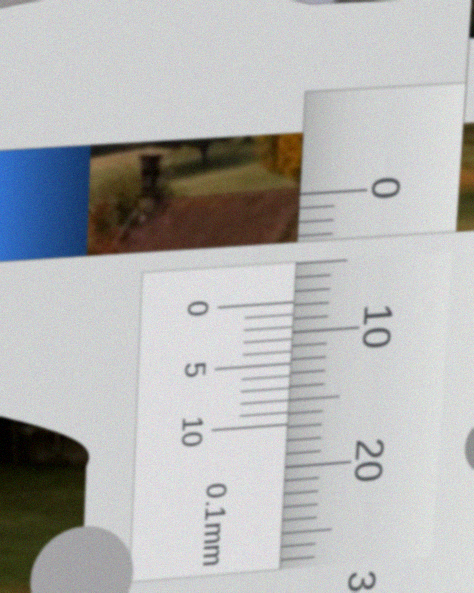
**7.8** mm
